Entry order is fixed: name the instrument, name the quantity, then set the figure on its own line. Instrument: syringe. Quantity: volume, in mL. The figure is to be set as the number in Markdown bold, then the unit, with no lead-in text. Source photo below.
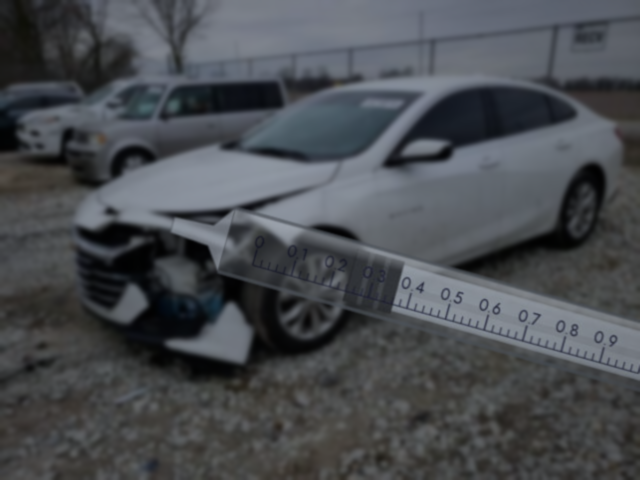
**0.24** mL
